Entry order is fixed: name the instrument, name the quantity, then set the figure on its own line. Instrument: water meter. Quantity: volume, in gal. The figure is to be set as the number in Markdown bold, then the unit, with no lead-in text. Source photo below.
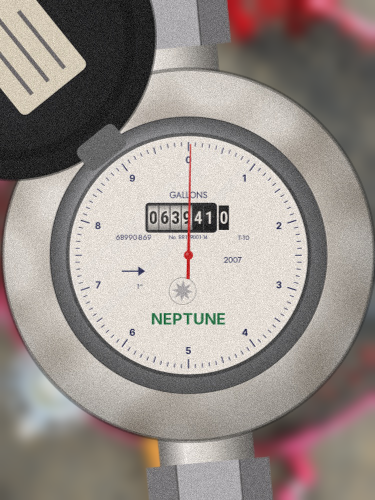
**639410.0** gal
